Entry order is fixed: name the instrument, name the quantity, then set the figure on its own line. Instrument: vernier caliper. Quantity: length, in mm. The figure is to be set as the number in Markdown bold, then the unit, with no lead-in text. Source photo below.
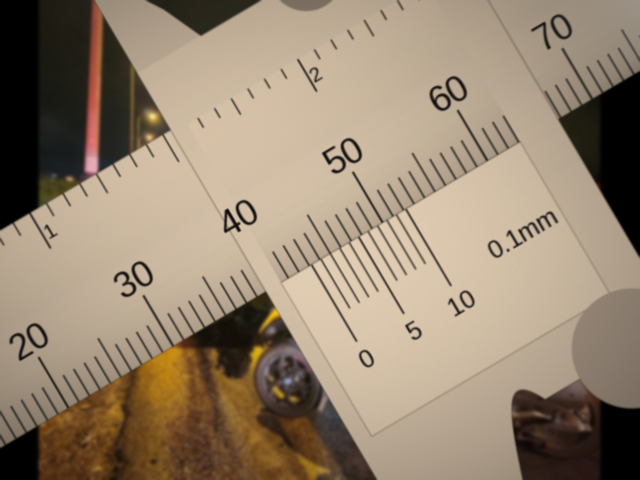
**43.2** mm
